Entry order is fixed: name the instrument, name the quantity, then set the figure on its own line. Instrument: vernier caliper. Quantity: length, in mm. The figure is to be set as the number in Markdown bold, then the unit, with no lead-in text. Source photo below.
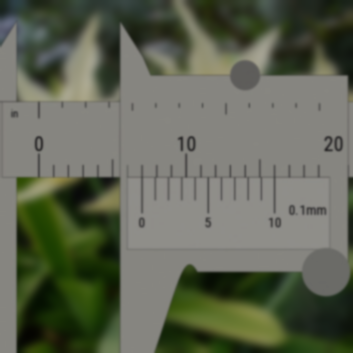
**7.0** mm
